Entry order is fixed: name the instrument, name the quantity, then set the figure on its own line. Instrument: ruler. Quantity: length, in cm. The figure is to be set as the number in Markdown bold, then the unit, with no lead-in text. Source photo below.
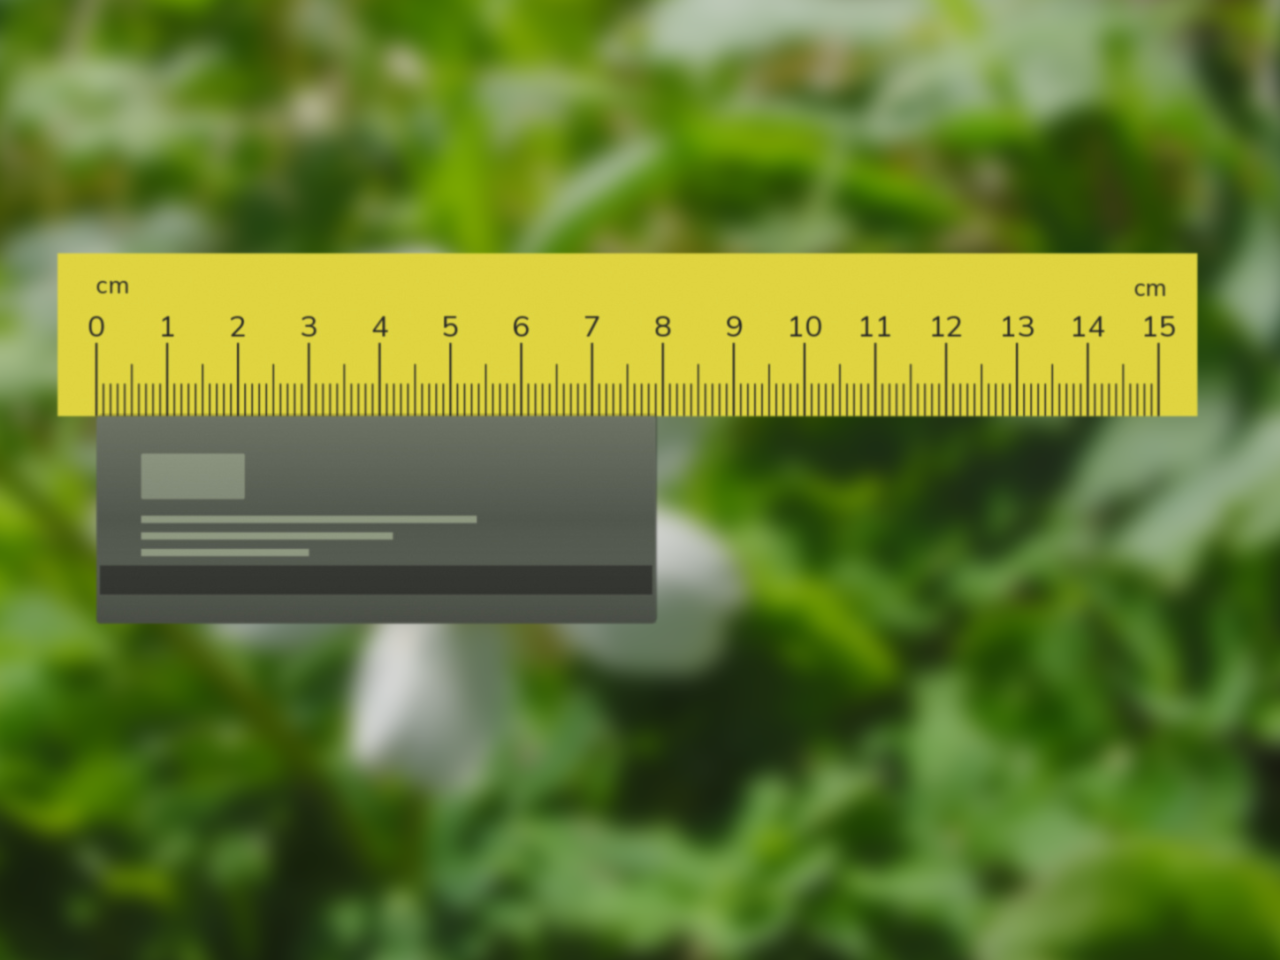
**7.9** cm
